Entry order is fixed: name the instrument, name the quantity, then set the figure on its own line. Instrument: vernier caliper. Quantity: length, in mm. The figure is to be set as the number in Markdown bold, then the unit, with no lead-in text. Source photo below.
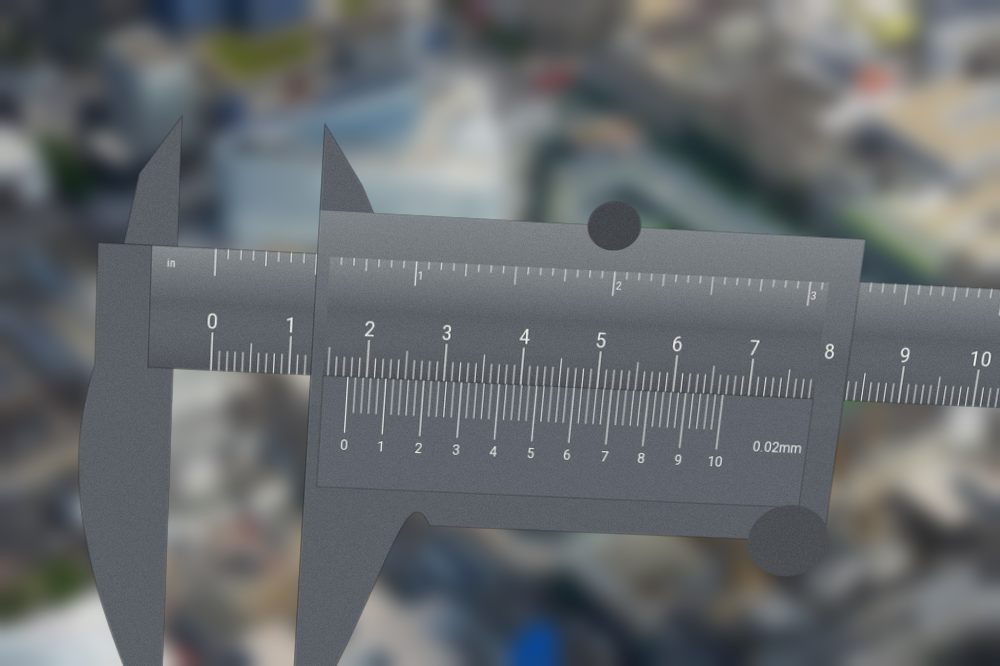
**17.6** mm
